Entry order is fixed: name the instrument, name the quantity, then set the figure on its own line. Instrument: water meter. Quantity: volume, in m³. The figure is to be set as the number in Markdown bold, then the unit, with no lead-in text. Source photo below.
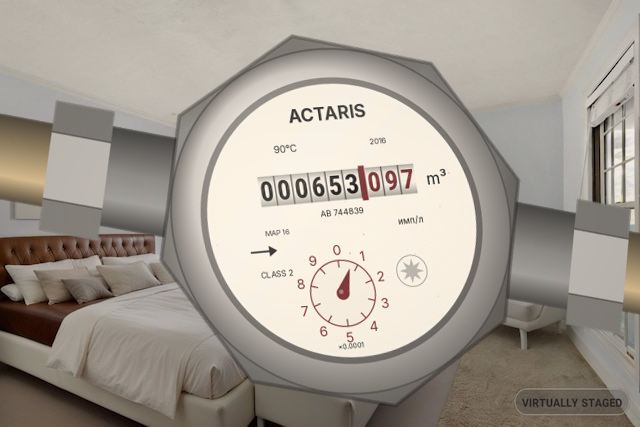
**653.0970** m³
